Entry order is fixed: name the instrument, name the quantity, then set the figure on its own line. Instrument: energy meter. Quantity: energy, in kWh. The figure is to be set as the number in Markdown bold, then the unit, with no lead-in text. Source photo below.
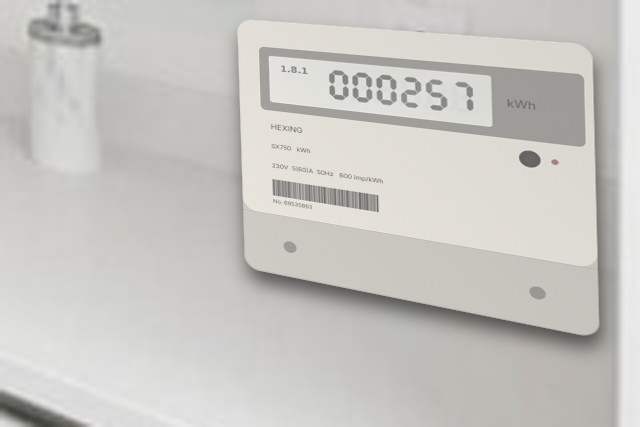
**257** kWh
